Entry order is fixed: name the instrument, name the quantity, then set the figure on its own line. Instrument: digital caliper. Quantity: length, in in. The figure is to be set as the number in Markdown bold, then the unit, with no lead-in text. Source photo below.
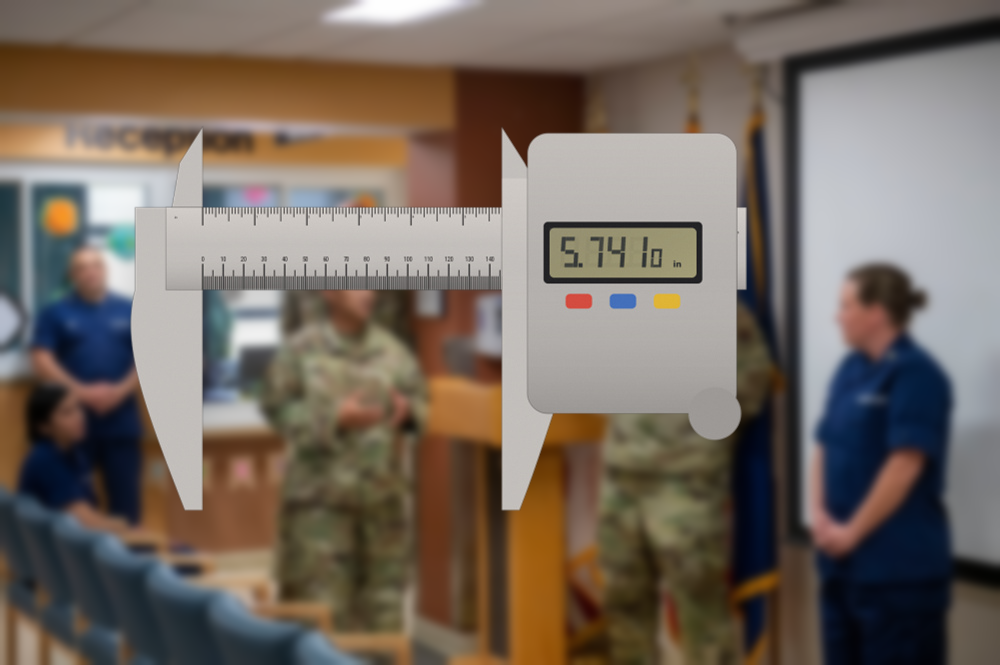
**5.7410** in
